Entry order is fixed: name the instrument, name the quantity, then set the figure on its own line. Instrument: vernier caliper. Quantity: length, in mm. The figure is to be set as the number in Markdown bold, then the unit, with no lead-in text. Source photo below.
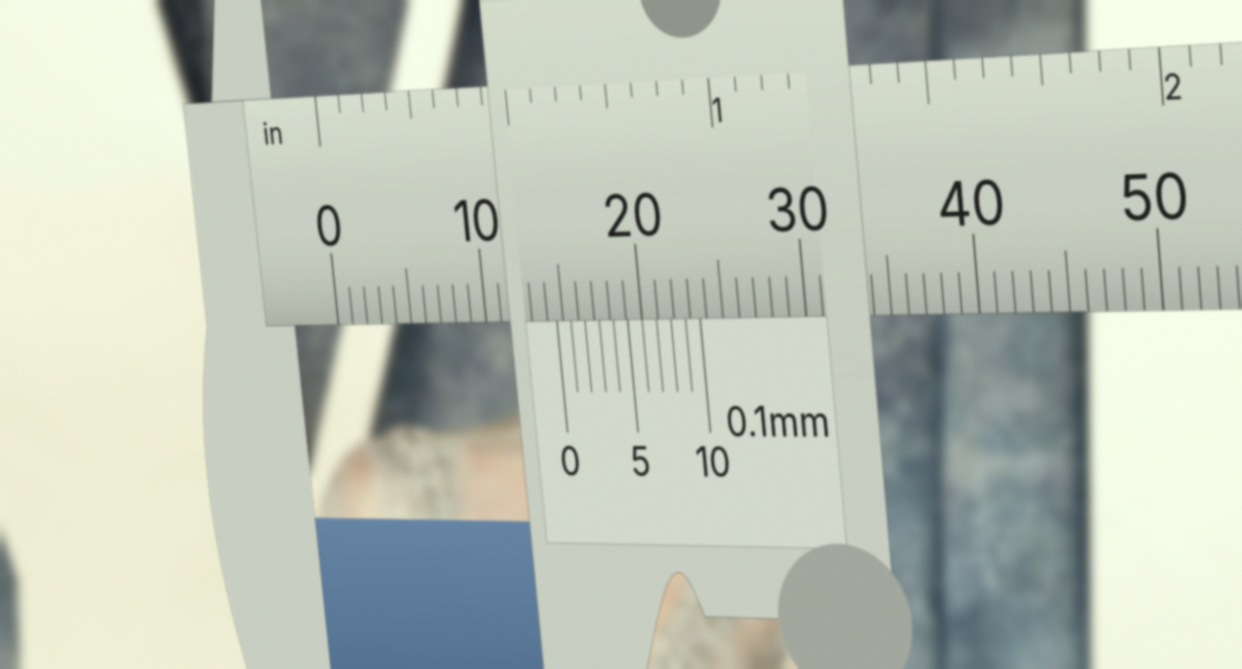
**14.6** mm
